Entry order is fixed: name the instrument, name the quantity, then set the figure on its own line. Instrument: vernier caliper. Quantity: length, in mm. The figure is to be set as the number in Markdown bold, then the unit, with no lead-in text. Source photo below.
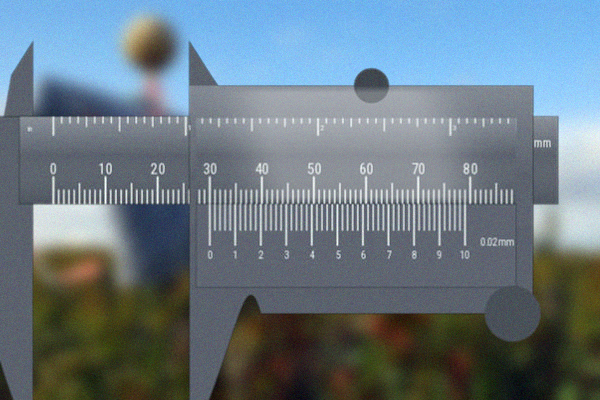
**30.0** mm
